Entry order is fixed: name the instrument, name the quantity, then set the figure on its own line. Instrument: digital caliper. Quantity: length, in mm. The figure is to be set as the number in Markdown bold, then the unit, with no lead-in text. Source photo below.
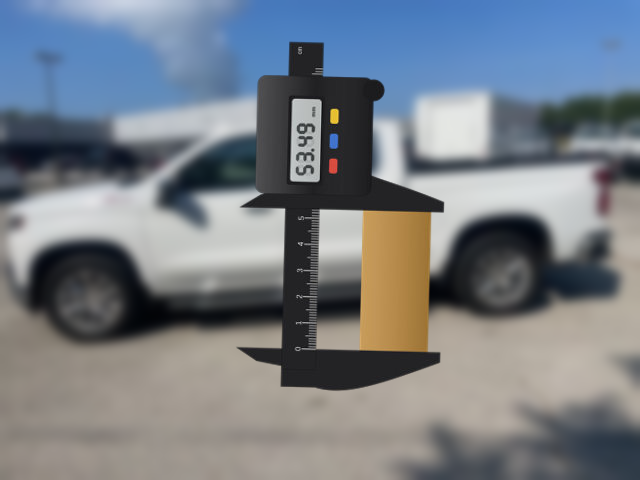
**53.49** mm
